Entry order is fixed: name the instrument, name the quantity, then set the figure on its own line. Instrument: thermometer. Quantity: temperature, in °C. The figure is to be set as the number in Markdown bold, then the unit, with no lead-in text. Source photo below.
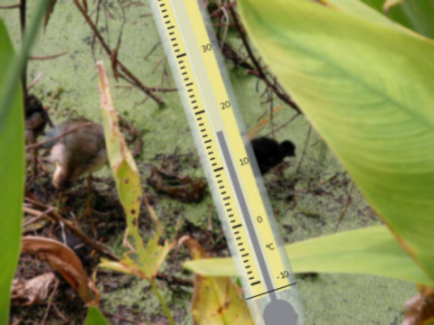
**16** °C
